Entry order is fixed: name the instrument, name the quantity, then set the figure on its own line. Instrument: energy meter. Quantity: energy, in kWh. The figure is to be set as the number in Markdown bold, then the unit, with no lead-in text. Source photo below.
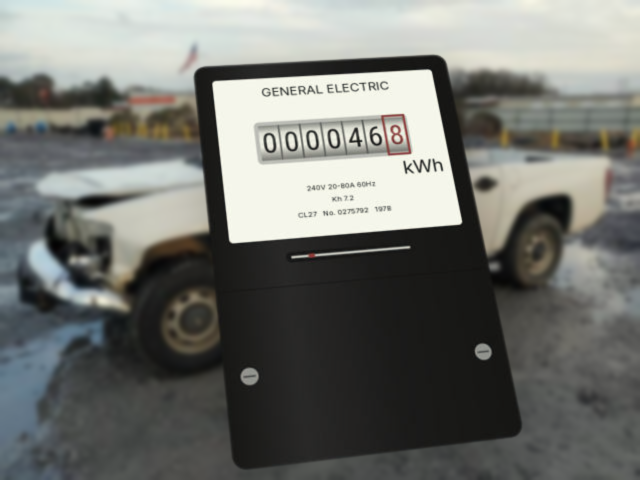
**46.8** kWh
